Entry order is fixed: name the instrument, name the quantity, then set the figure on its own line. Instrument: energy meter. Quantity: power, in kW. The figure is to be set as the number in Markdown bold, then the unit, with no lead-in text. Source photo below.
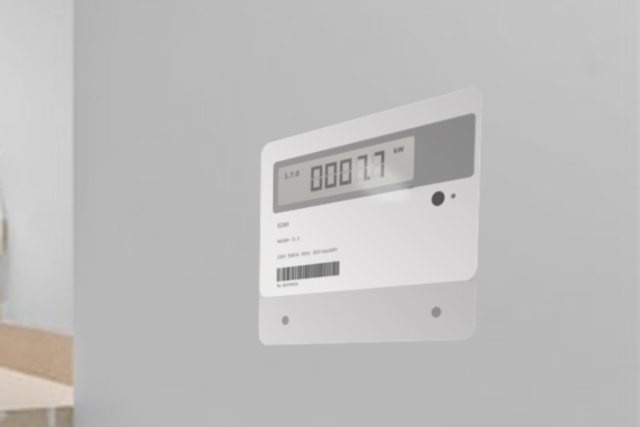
**7.7** kW
